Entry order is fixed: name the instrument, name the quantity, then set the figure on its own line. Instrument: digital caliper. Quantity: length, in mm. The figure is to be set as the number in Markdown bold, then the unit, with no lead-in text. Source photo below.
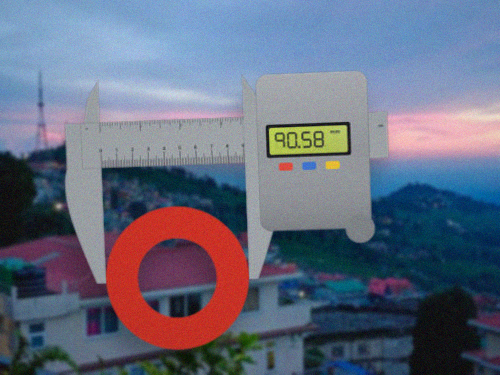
**90.58** mm
